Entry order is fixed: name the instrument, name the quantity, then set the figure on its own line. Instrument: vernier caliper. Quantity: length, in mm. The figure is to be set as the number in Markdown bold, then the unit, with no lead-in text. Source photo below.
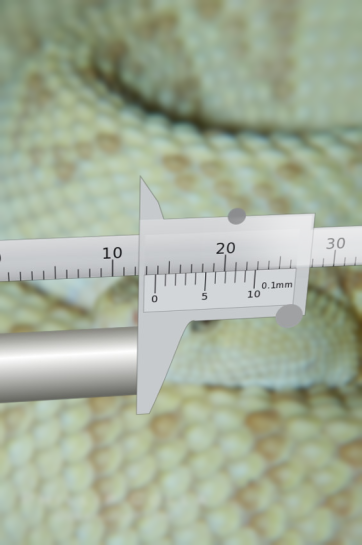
**13.8** mm
